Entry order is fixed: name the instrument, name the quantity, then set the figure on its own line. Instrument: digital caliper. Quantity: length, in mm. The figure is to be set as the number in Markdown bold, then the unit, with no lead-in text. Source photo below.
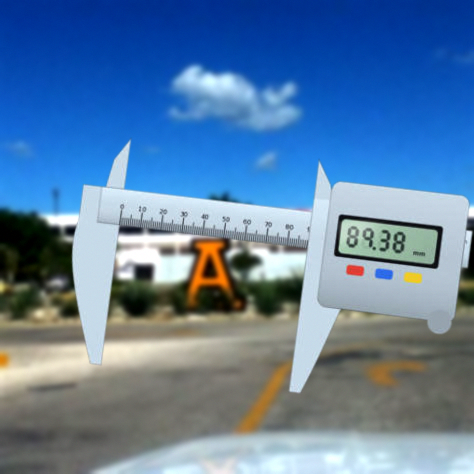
**89.38** mm
